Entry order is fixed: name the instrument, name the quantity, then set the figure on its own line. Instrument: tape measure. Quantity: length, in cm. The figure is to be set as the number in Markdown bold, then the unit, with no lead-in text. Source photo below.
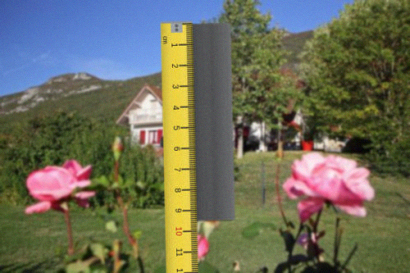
**9.5** cm
